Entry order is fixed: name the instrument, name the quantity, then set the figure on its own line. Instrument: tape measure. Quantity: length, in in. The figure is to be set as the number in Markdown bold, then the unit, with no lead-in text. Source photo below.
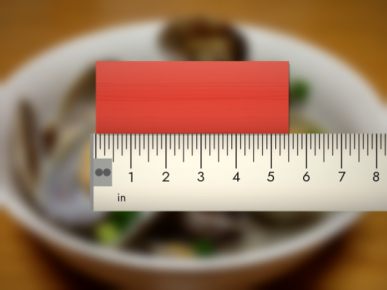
**5.5** in
